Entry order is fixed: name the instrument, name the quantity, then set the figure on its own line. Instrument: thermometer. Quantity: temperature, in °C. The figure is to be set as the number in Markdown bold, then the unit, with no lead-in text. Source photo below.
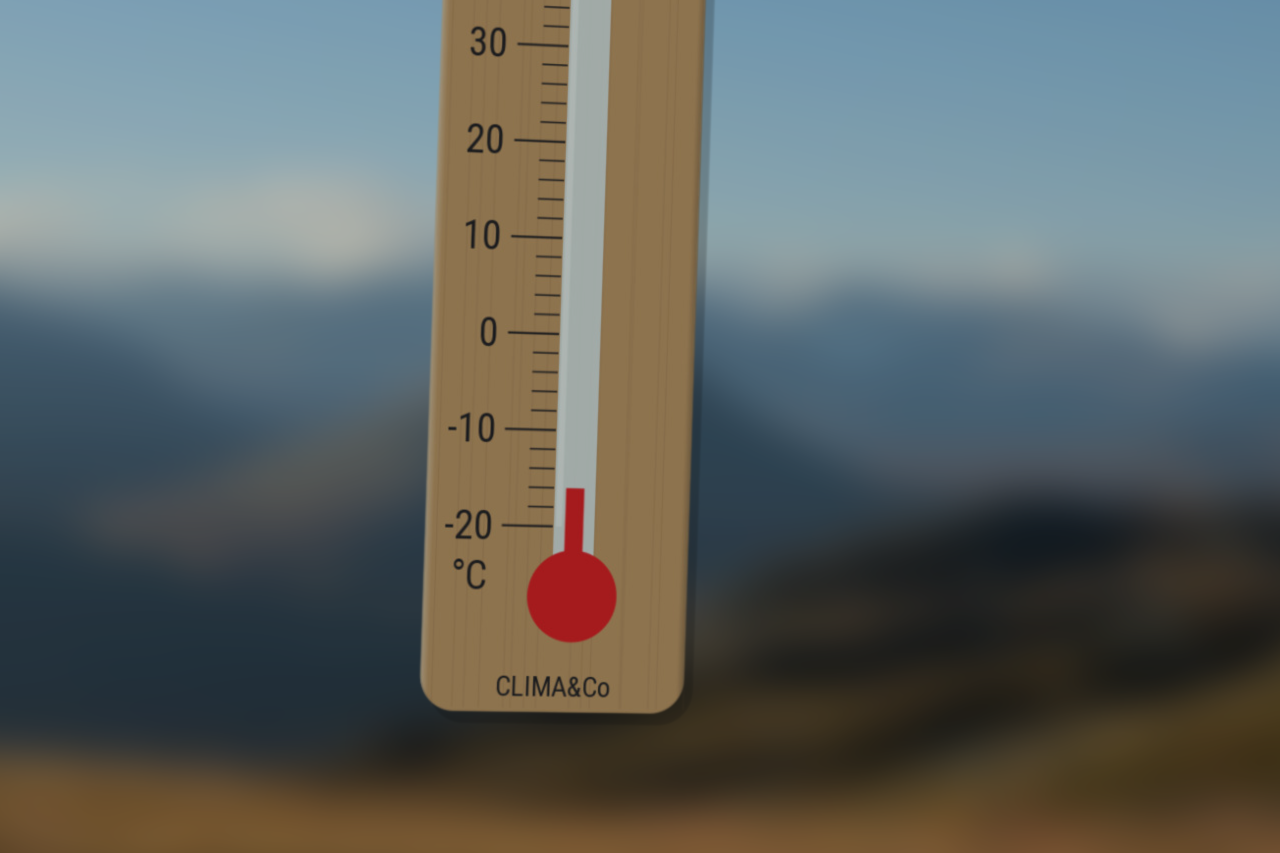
**-16** °C
